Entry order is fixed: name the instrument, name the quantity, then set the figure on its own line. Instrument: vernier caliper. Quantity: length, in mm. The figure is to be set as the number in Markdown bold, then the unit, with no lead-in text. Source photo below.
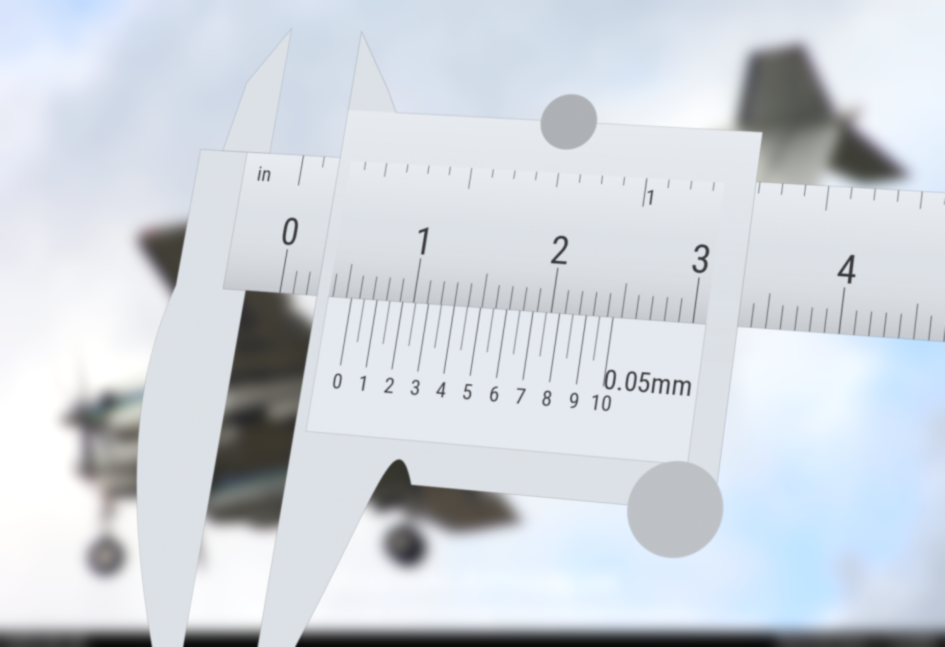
**5.4** mm
